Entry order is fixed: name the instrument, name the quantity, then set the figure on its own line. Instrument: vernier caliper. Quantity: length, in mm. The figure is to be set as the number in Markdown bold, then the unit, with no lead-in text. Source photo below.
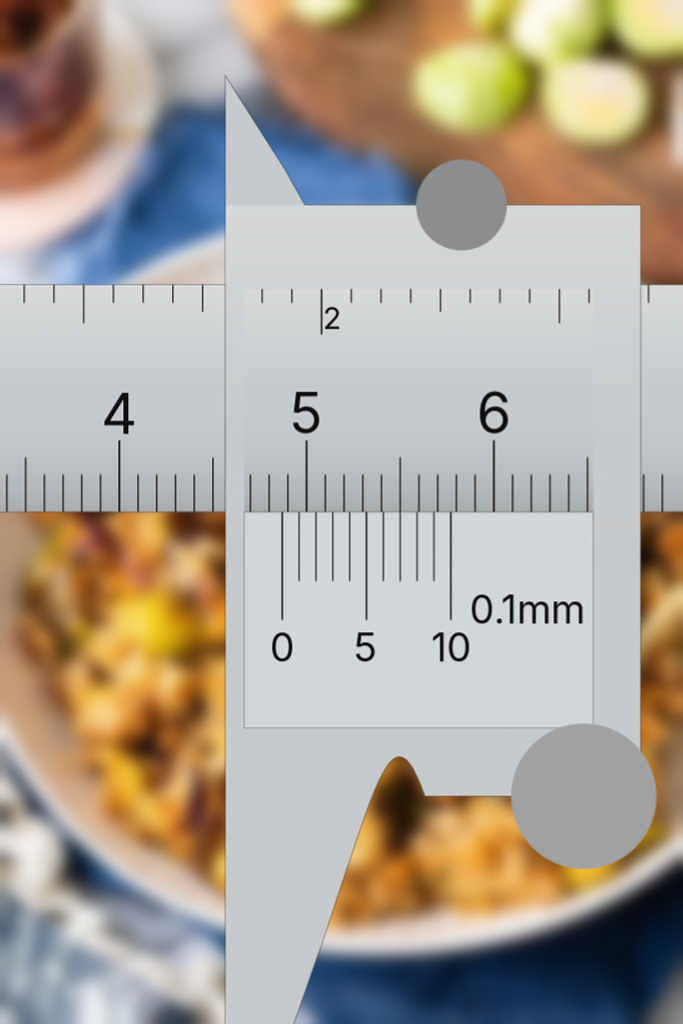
**48.7** mm
